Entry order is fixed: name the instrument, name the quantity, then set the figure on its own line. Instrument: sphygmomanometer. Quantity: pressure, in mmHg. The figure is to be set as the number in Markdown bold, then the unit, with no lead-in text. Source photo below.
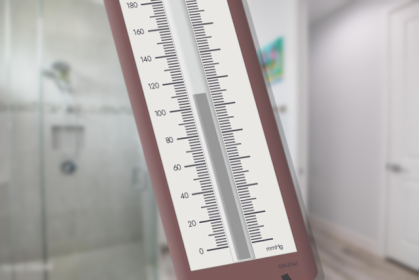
**110** mmHg
